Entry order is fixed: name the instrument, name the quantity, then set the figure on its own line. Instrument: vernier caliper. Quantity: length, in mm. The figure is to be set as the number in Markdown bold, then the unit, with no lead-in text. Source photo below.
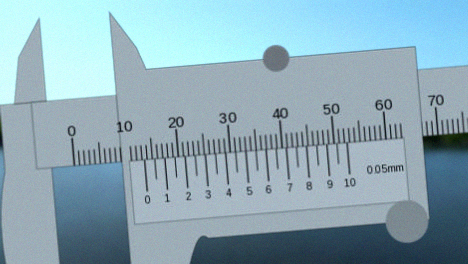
**13.5** mm
